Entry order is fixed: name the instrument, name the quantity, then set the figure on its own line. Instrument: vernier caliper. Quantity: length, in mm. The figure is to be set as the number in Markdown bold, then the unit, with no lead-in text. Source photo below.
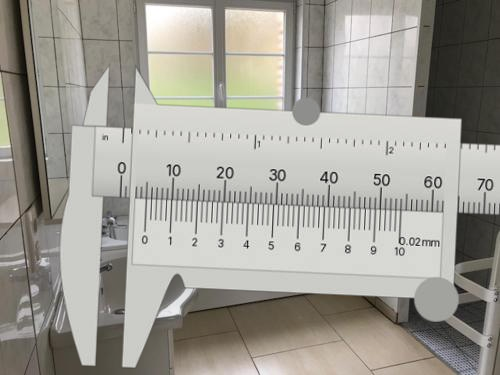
**5.0** mm
